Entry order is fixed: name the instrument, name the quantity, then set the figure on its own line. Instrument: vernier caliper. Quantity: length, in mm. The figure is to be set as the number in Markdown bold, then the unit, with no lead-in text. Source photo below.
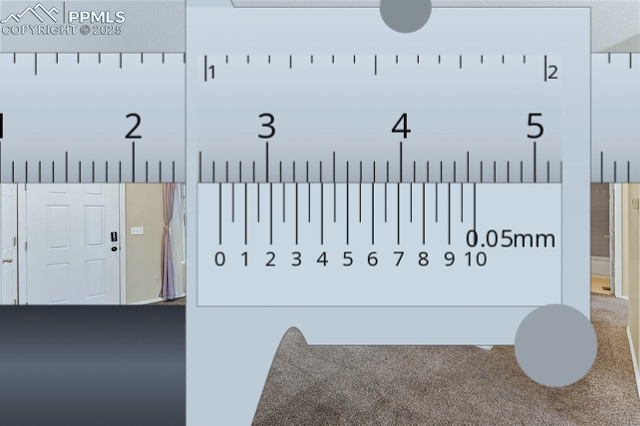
**26.5** mm
